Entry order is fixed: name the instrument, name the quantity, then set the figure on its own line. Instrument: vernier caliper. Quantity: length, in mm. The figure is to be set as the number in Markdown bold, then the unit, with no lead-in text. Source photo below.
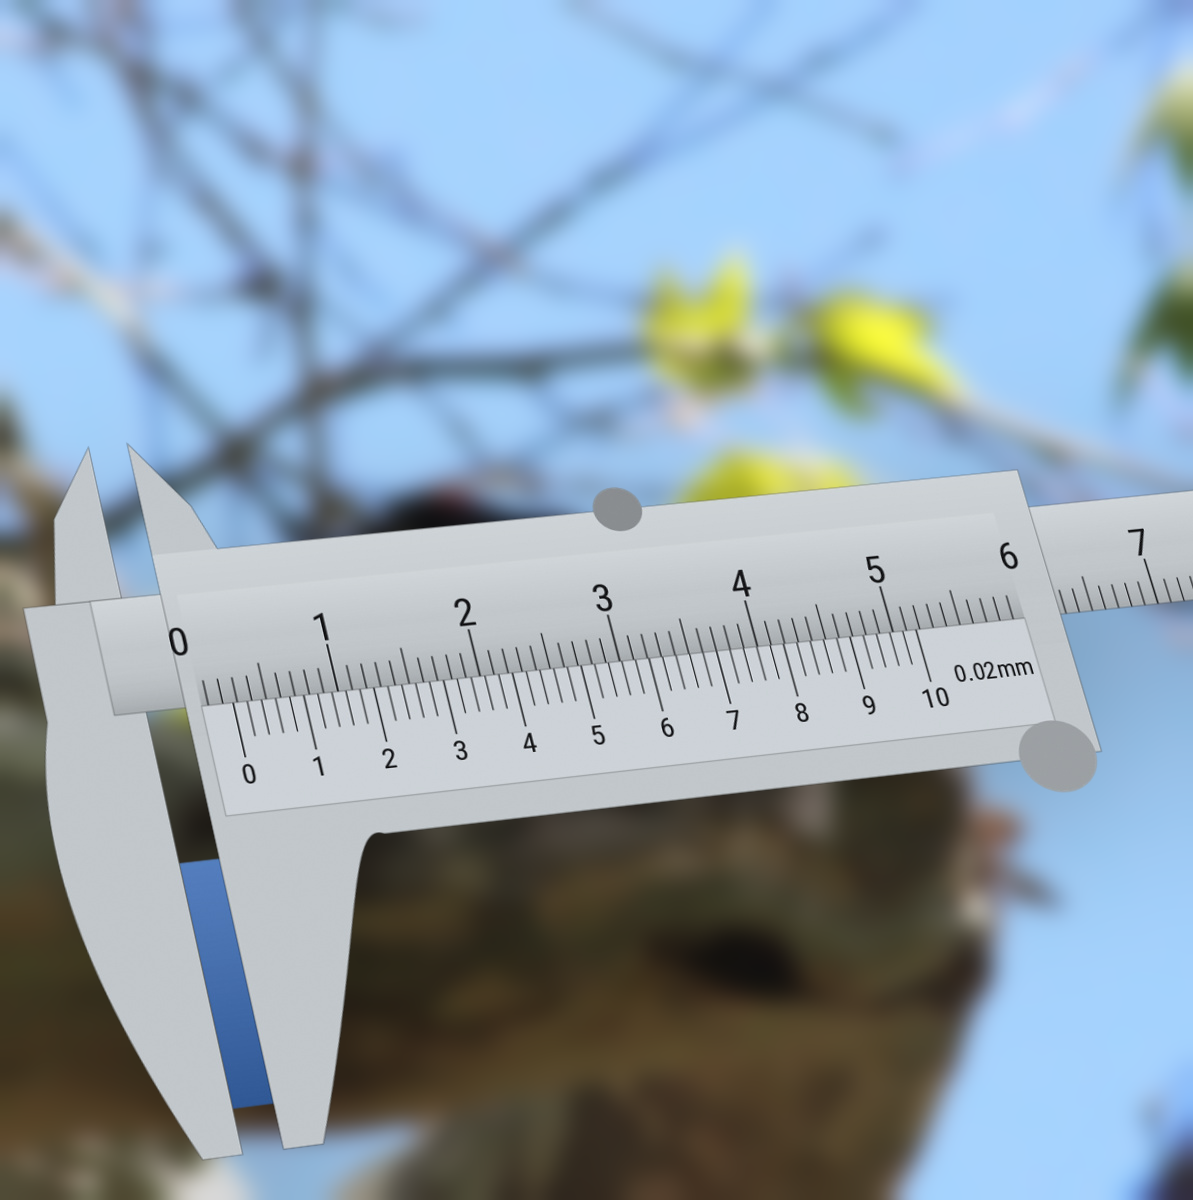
**2.7** mm
